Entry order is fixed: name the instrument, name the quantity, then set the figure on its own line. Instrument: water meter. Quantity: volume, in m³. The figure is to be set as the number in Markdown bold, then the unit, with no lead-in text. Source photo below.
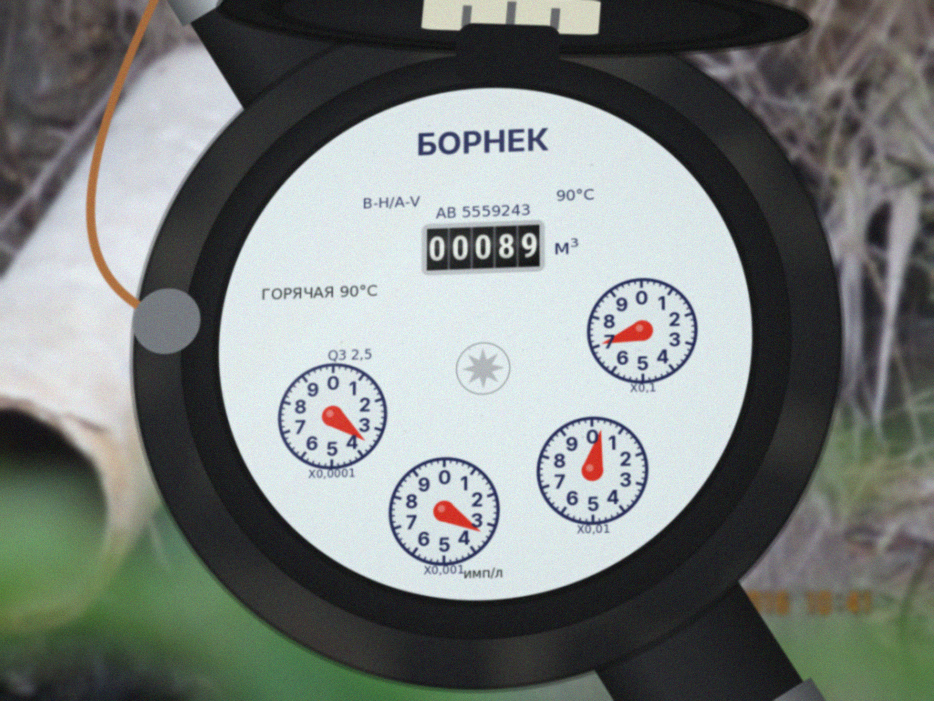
**89.7033** m³
